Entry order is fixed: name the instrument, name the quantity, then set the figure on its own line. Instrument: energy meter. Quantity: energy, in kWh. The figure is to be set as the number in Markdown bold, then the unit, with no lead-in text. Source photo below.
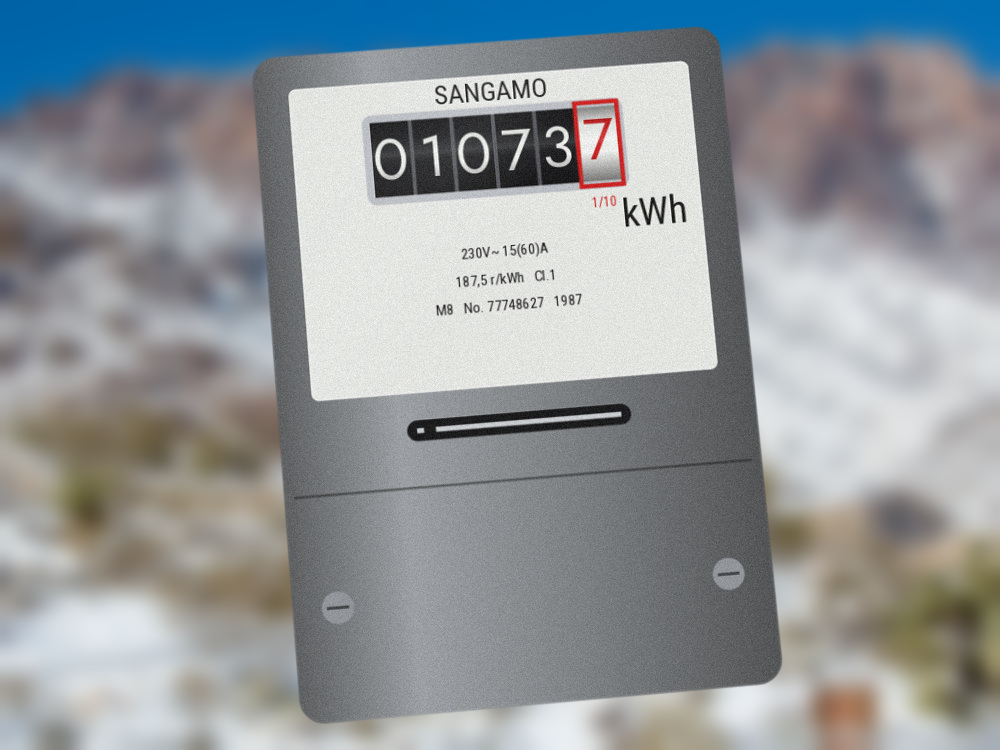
**1073.7** kWh
